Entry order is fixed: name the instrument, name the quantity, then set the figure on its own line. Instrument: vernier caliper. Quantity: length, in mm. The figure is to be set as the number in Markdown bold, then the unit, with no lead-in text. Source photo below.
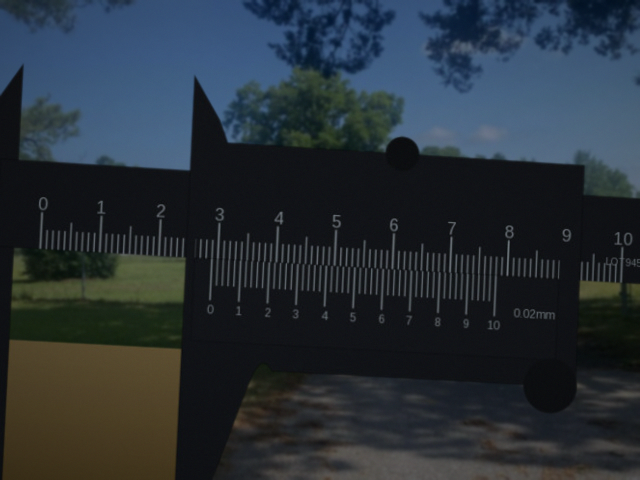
**29.0** mm
